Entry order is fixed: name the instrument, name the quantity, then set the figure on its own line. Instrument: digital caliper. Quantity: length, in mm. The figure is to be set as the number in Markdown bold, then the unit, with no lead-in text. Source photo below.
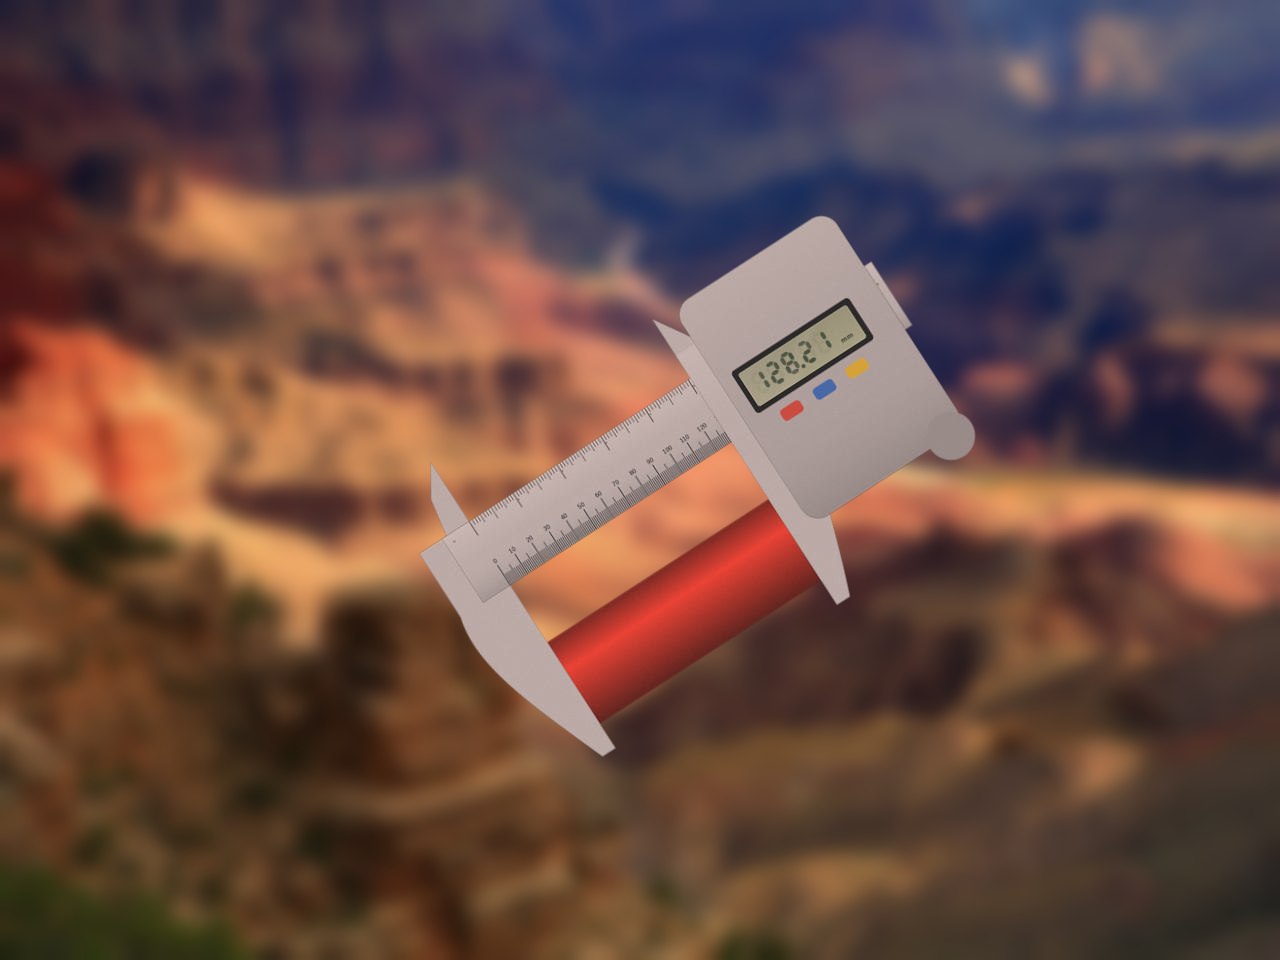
**128.21** mm
